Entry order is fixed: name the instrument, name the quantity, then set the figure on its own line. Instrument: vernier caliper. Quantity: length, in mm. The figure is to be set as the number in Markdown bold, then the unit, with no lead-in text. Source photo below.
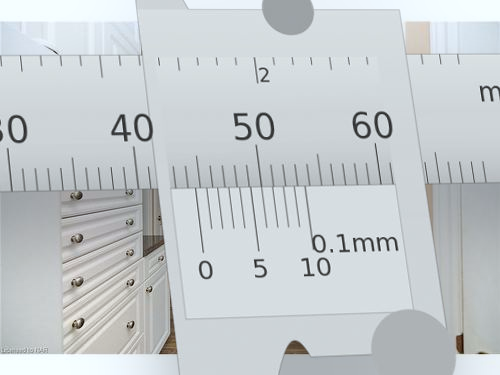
**44.6** mm
